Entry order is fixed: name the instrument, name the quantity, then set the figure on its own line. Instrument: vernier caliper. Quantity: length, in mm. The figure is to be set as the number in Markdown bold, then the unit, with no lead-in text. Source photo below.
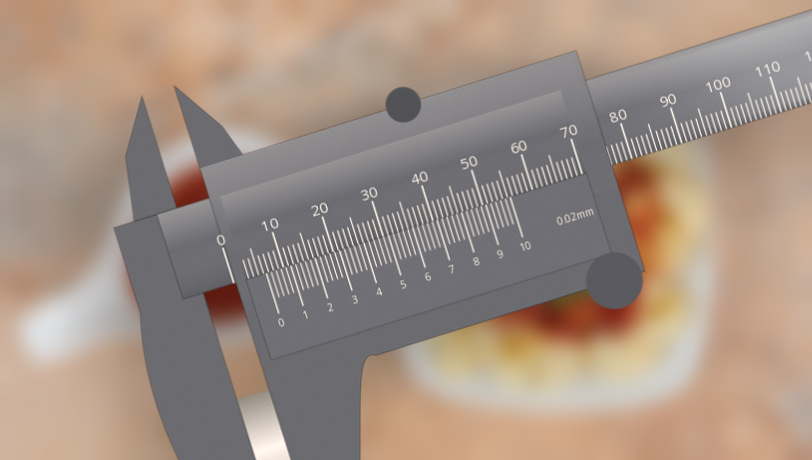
**6.5** mm
